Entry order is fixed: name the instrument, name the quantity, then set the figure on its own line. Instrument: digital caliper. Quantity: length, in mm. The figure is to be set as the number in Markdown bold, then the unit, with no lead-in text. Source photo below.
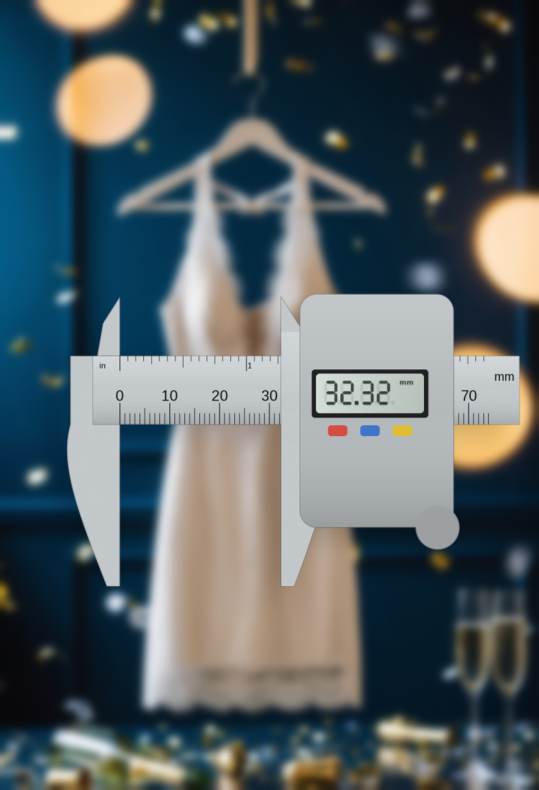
**32.32** mm
